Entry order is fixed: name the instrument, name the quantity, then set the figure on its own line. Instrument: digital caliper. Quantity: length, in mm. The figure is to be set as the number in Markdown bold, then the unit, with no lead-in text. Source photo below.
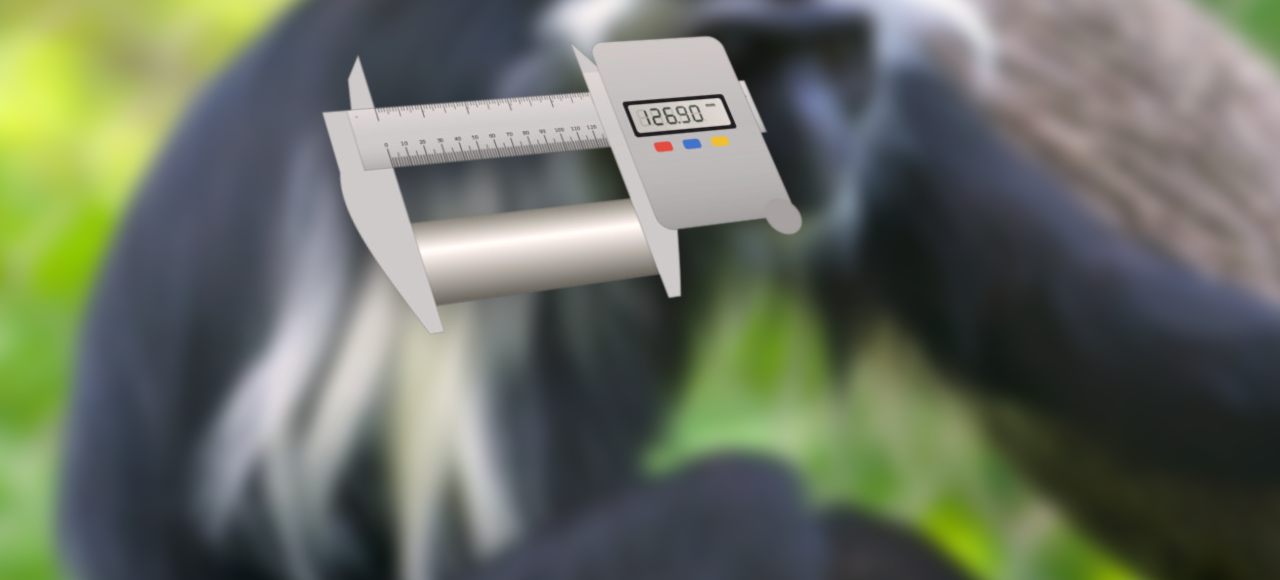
**126.90** mm
